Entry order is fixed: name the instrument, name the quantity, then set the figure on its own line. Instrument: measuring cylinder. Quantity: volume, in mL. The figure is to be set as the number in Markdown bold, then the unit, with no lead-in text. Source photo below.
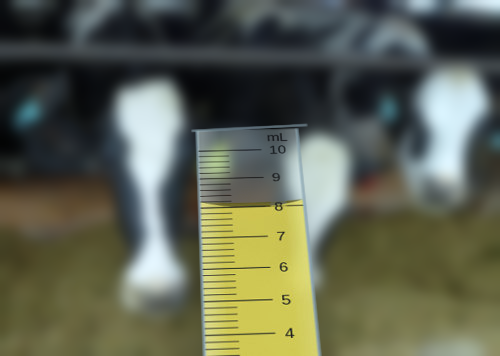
**8** mL
